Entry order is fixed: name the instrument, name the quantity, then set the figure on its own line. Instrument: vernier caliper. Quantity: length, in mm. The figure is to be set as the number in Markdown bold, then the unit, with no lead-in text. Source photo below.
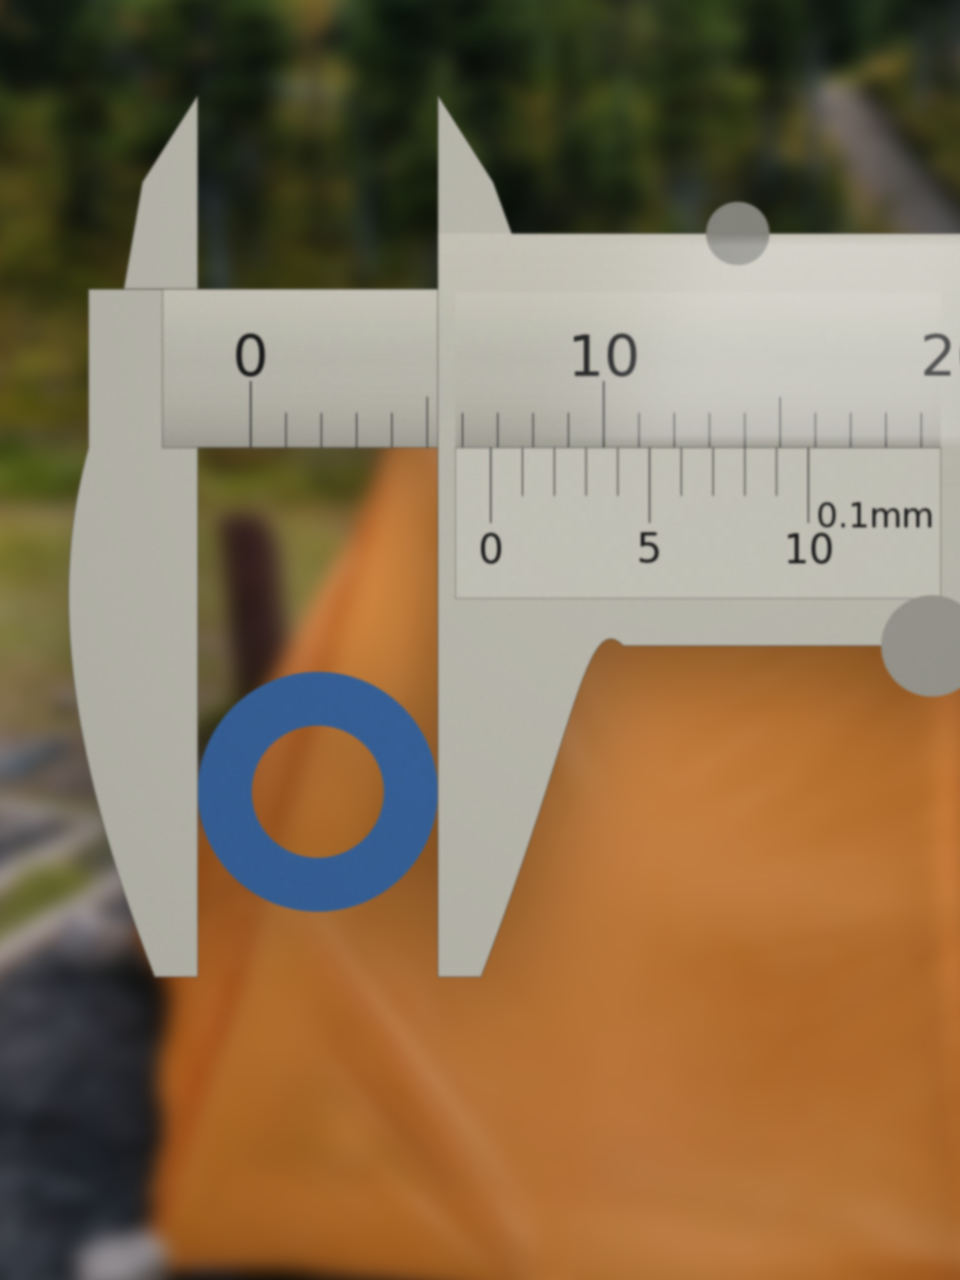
**6.8** mm
